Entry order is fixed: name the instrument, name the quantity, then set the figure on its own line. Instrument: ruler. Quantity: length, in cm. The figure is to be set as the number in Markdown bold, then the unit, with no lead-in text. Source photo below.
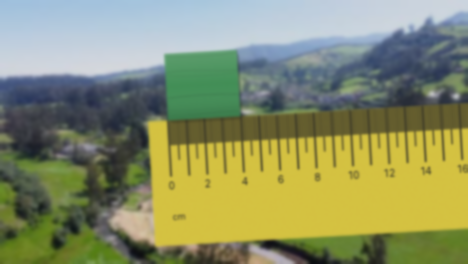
**4** cm
